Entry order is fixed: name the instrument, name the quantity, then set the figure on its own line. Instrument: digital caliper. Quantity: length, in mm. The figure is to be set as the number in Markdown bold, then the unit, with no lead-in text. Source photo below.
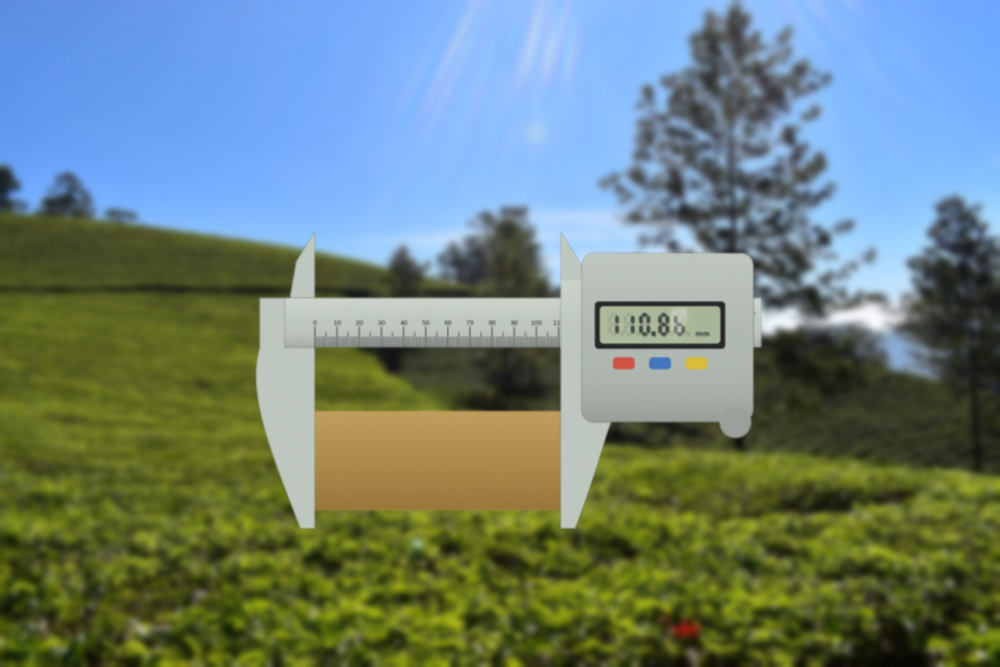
**110.86** mm
